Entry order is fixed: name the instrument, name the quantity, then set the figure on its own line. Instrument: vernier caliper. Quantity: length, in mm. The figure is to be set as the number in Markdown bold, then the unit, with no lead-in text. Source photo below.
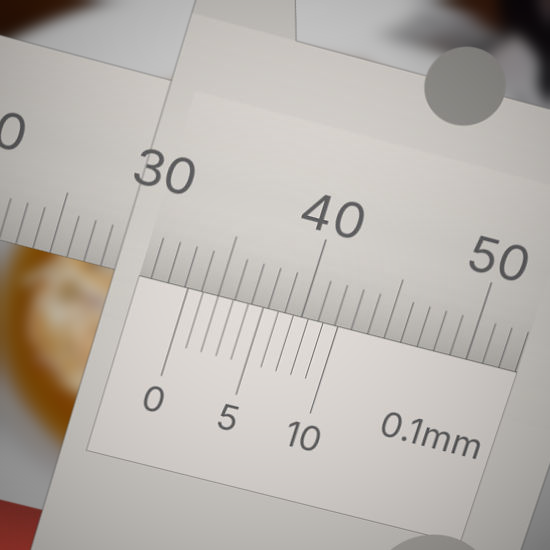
**33.2** mm
